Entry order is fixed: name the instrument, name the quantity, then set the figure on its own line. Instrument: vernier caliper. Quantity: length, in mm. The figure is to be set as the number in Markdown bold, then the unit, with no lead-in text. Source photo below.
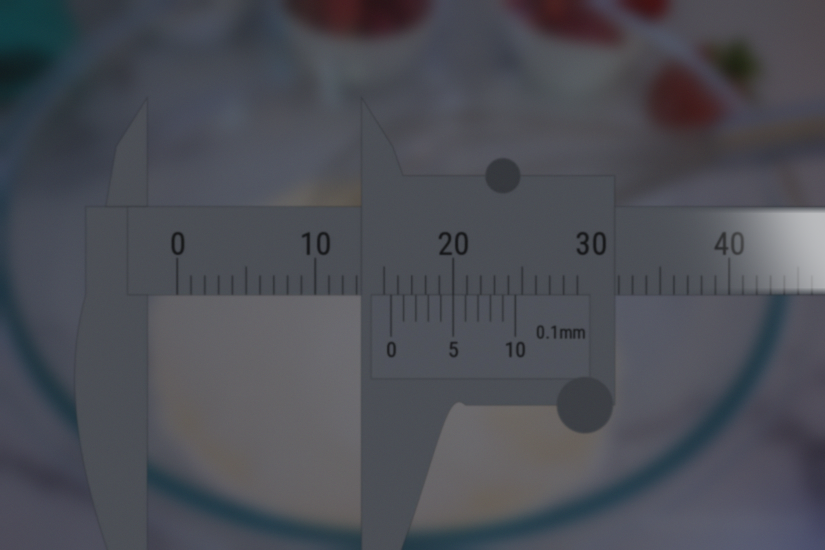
**15.5** mm
